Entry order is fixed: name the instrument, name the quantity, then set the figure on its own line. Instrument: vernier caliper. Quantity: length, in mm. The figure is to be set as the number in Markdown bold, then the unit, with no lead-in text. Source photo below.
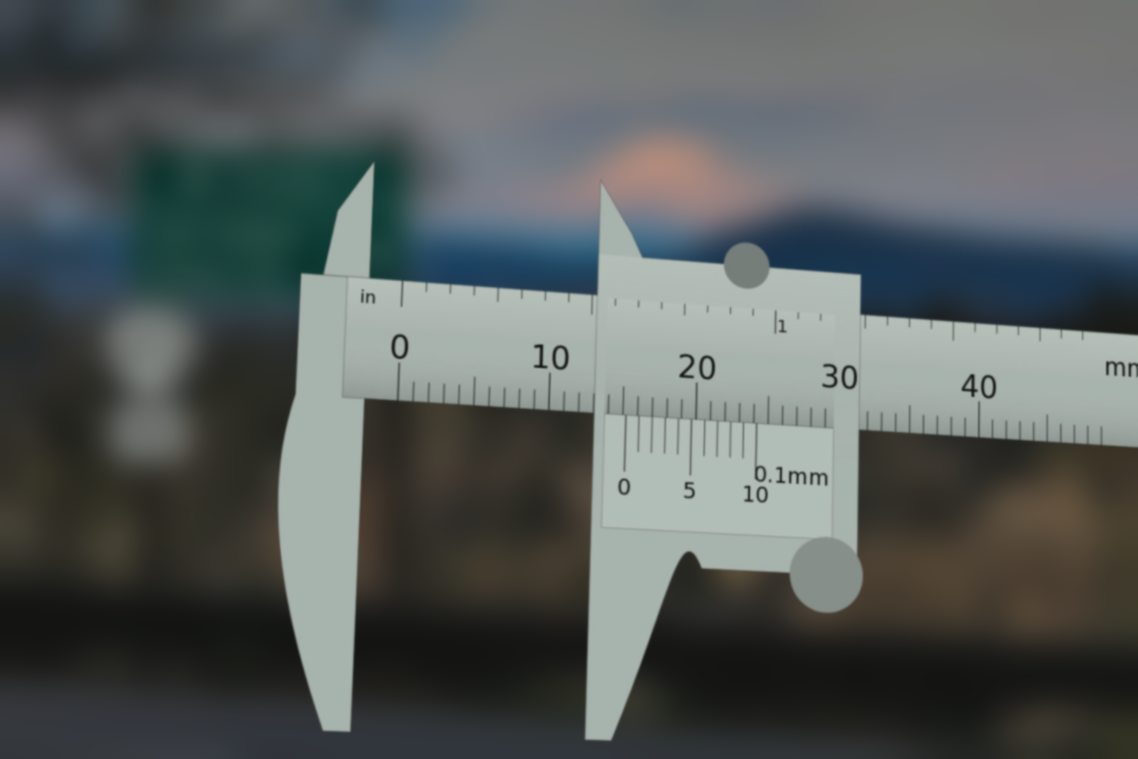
**15.2** mm
